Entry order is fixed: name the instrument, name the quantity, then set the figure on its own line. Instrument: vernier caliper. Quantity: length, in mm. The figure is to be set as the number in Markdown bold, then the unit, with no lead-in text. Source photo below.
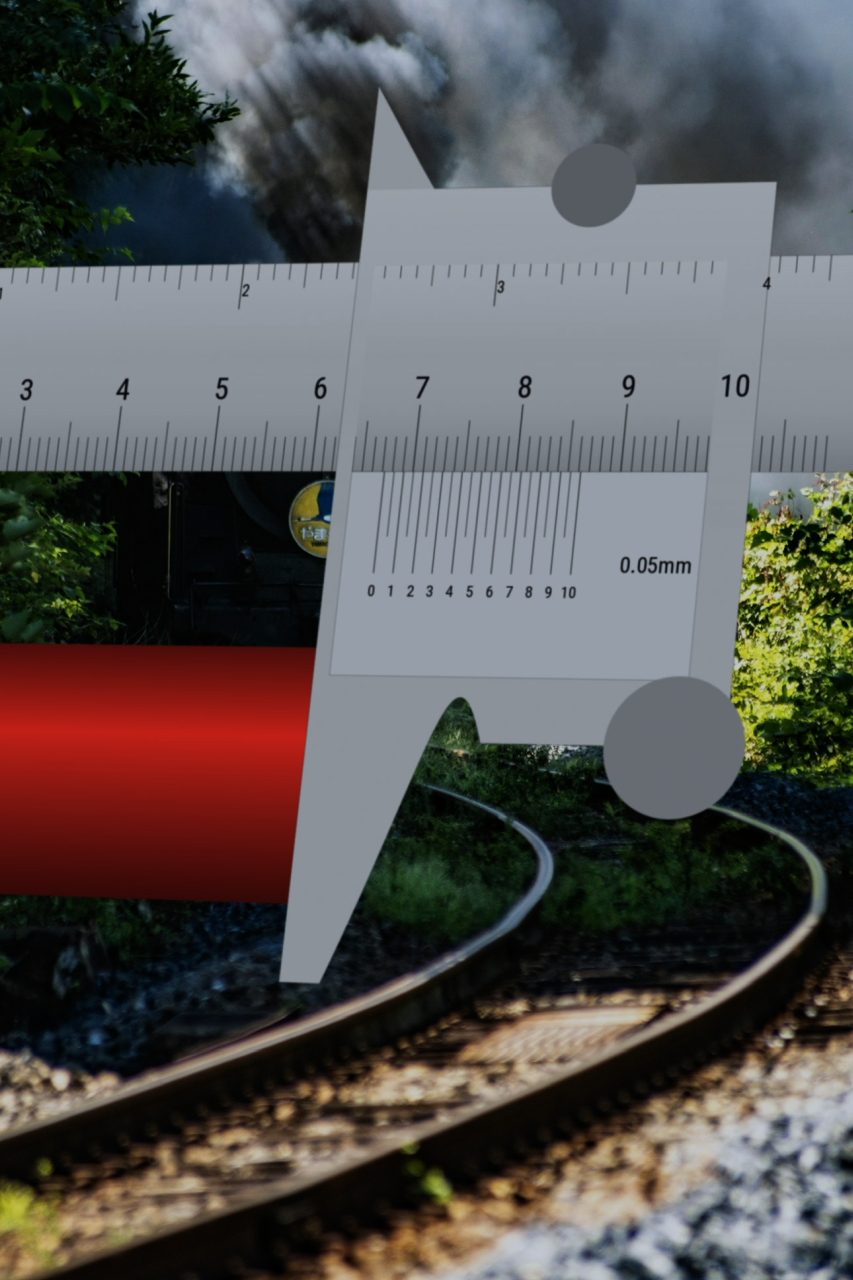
**67.2** mm
